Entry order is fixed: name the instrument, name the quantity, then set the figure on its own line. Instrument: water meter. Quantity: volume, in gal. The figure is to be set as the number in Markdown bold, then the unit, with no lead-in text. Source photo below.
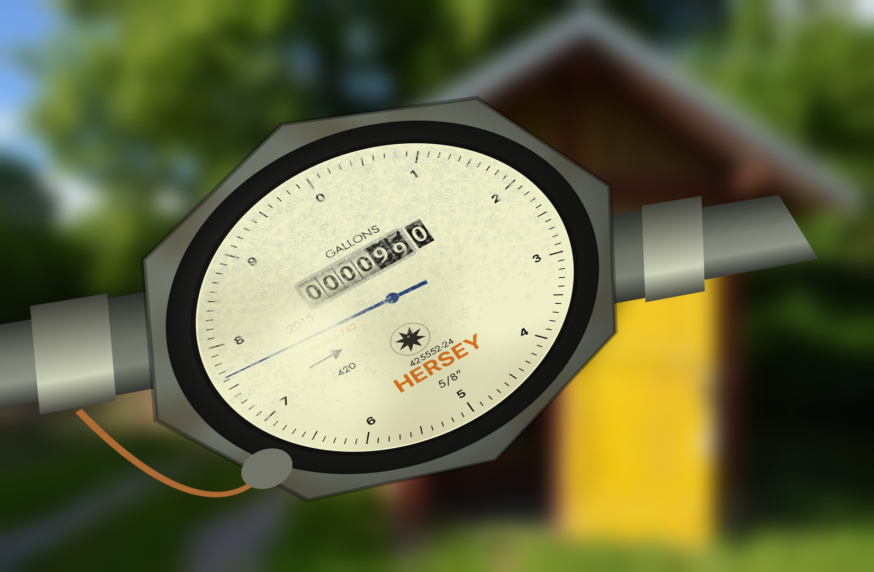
**987.6** gal
